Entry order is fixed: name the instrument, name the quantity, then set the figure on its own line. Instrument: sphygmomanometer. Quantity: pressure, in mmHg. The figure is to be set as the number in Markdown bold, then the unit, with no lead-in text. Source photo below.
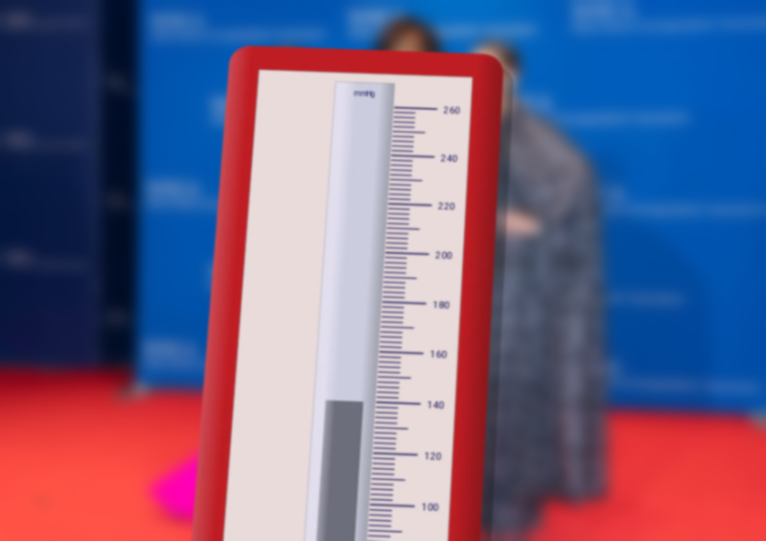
**140** mmHg
